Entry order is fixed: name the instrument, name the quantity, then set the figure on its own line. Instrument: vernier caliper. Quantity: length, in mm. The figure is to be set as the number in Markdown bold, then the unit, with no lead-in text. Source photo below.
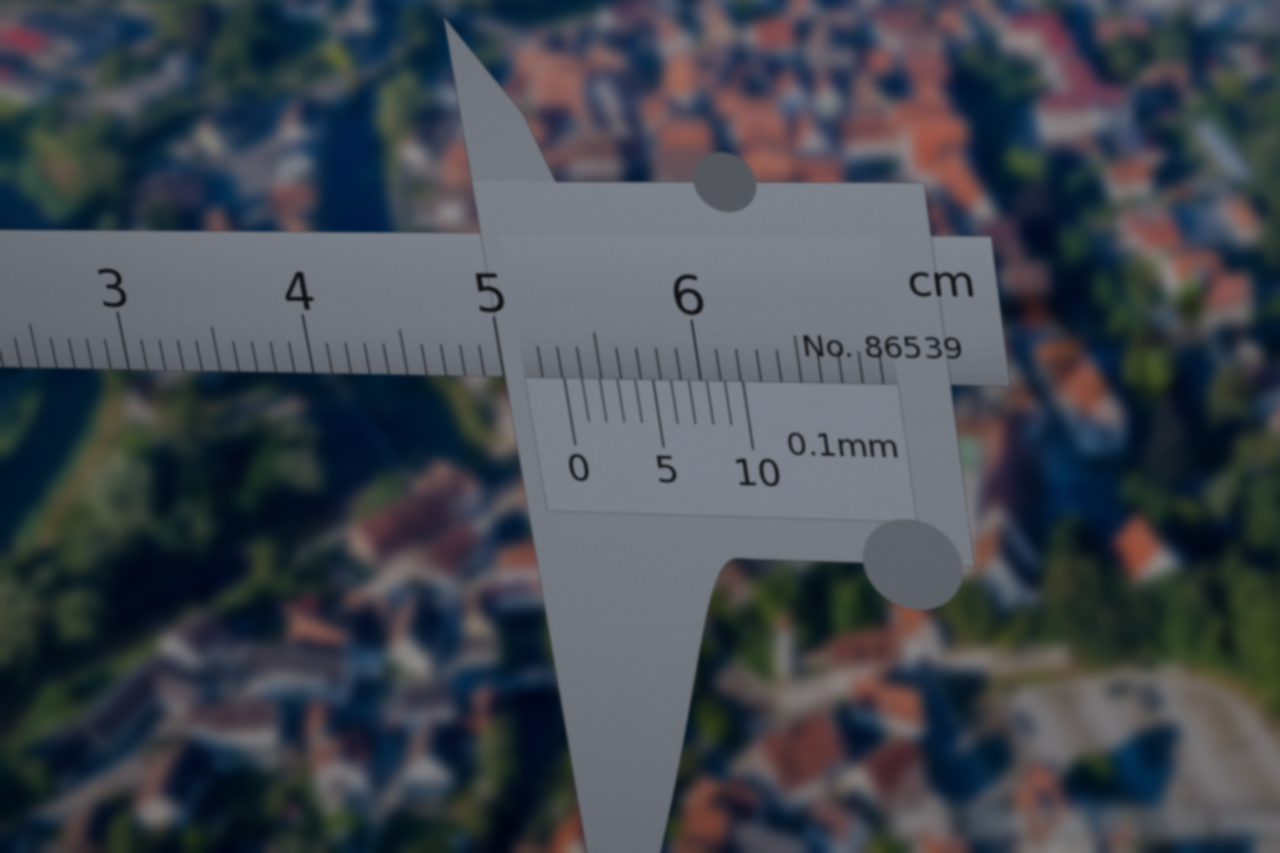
**53.1** mm
